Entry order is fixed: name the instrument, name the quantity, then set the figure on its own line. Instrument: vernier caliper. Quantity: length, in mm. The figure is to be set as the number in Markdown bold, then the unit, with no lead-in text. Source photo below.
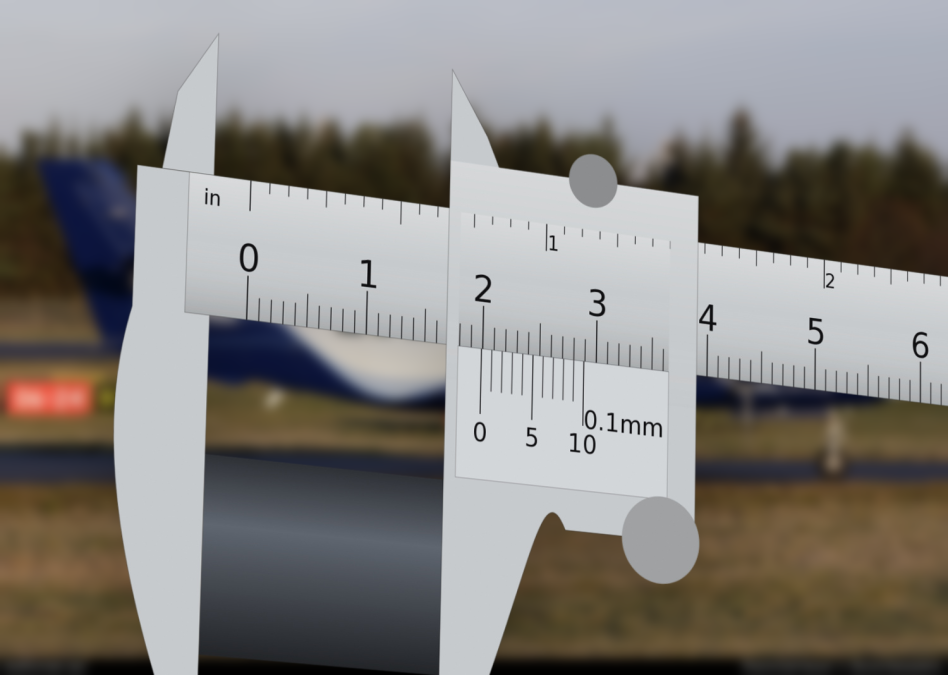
**19.9** mm
